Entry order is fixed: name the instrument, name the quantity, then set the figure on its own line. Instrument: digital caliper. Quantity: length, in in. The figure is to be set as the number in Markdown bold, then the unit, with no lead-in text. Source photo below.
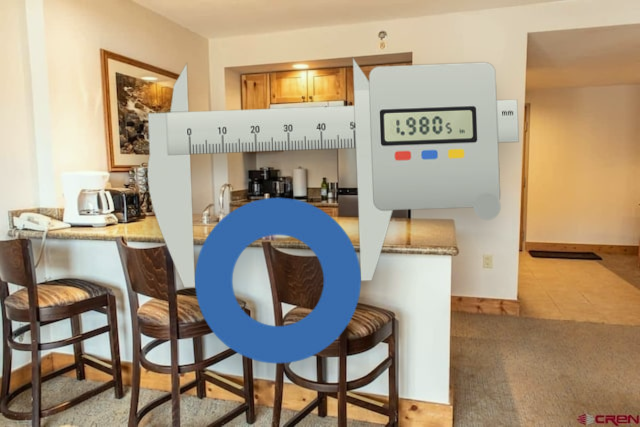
**1.9805** in
